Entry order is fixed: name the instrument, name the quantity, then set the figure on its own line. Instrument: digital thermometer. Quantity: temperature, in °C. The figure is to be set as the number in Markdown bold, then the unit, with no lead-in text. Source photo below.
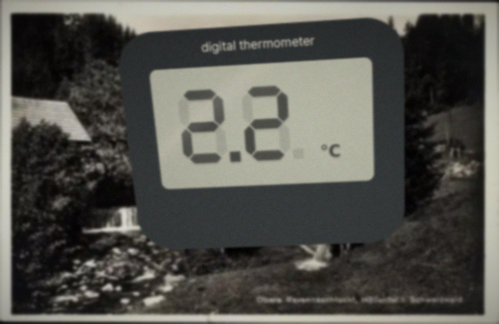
**2.2** °C
